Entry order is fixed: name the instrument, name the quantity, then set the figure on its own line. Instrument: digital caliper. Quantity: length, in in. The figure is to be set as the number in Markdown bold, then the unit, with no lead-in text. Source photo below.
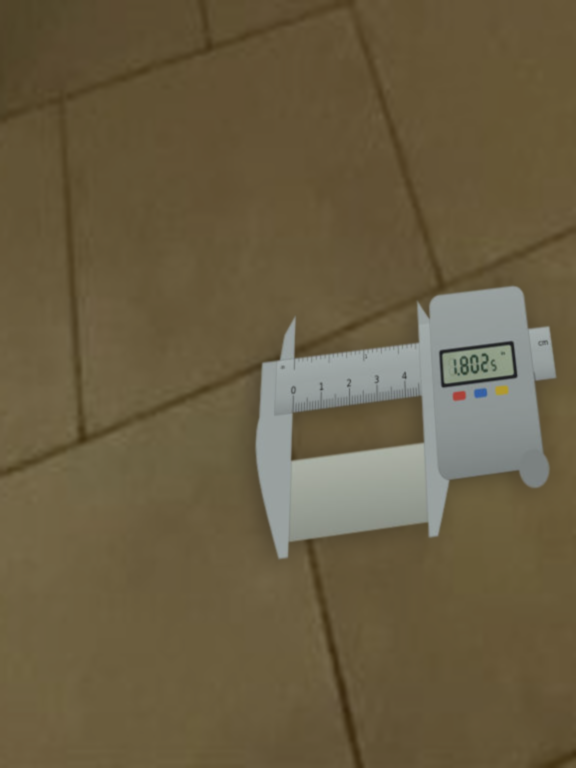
**1.8025** in
